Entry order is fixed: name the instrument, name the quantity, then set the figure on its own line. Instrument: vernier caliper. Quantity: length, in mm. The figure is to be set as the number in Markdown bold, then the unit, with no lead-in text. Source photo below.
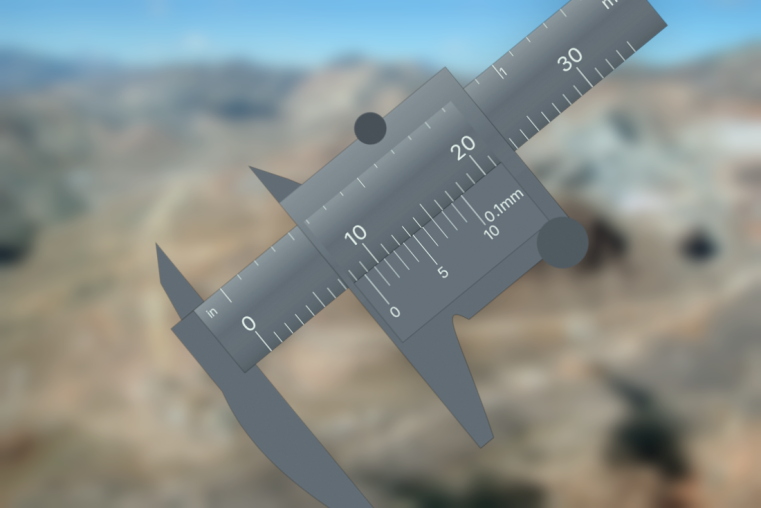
**8.7** mm
